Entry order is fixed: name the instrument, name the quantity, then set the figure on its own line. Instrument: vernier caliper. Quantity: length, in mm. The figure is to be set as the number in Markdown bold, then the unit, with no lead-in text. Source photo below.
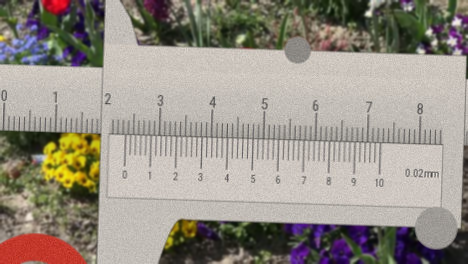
**23.5** mm
